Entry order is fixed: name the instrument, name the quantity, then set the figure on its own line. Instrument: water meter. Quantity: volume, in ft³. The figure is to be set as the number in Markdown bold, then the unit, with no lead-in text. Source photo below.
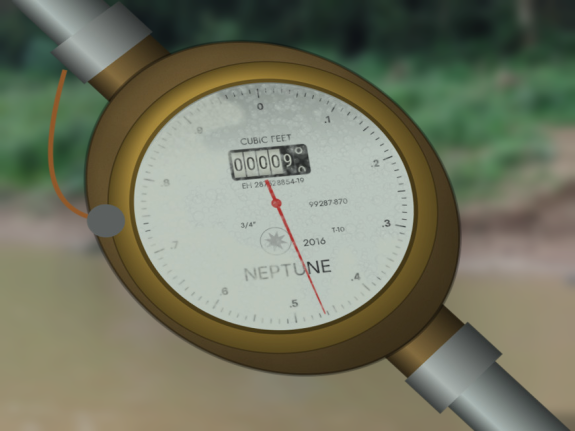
**98.46** ft³
